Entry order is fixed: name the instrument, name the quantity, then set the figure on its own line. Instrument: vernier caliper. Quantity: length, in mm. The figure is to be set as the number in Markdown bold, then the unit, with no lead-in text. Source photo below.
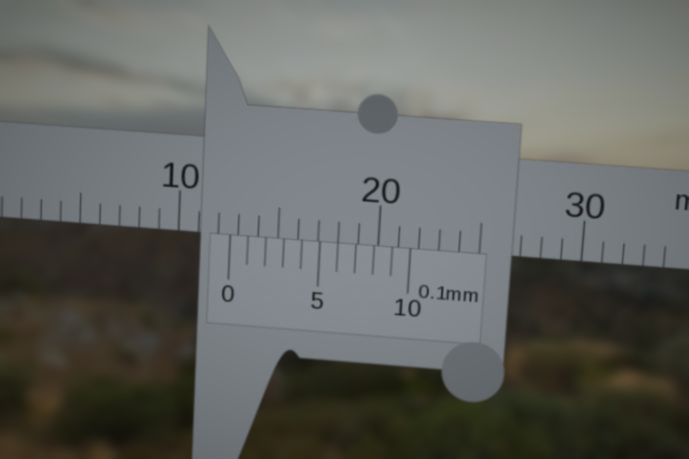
**12.6** mm
